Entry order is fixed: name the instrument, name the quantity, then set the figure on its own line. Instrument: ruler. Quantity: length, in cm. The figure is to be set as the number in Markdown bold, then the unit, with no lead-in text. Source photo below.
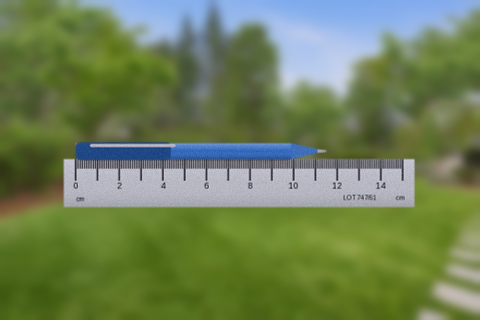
**11.5** cm
